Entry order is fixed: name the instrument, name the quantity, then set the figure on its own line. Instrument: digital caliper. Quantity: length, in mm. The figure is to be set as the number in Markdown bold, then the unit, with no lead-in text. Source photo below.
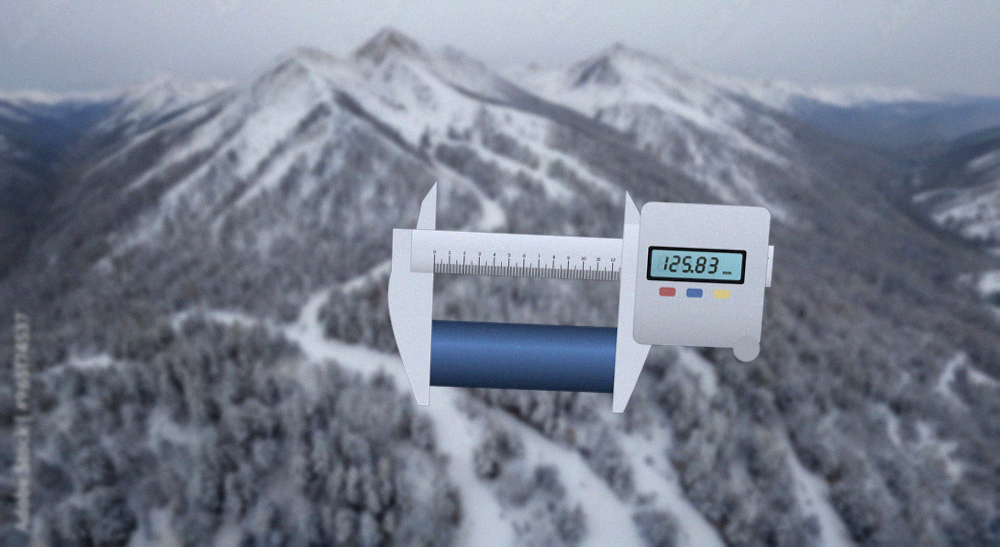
**125.83** mm
